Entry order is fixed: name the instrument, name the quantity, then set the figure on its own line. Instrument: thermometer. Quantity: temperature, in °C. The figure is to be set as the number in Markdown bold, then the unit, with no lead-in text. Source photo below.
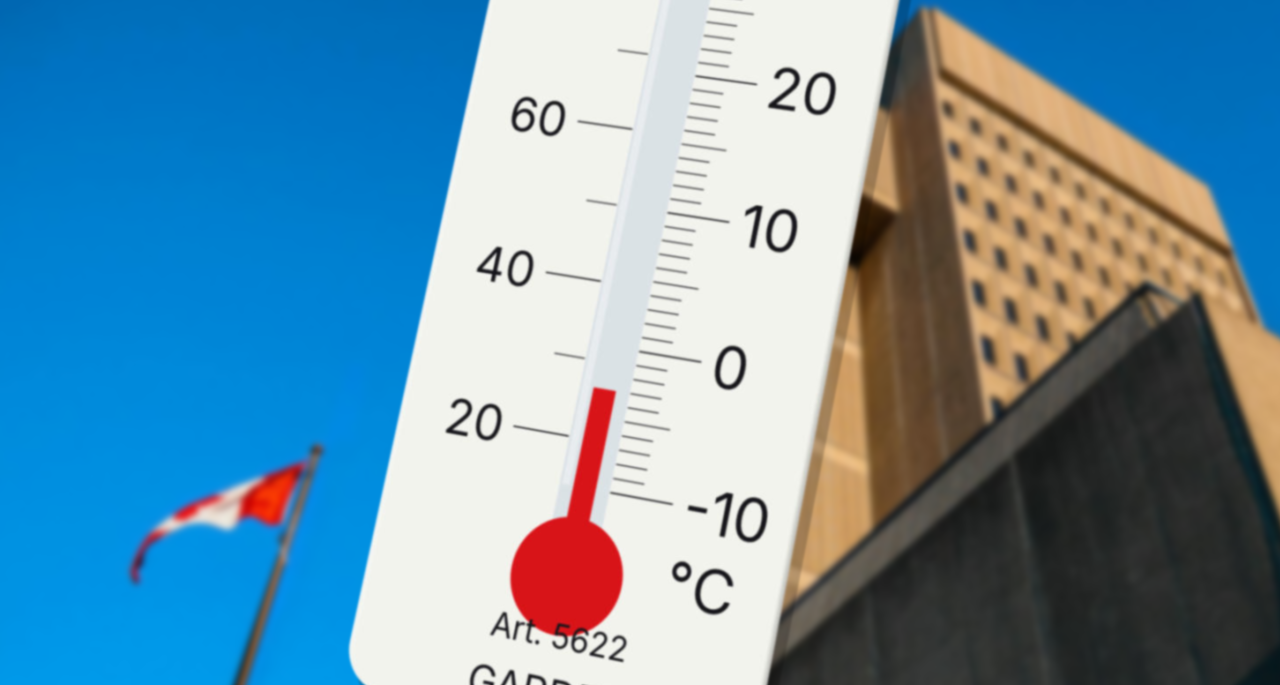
**-3** °C
